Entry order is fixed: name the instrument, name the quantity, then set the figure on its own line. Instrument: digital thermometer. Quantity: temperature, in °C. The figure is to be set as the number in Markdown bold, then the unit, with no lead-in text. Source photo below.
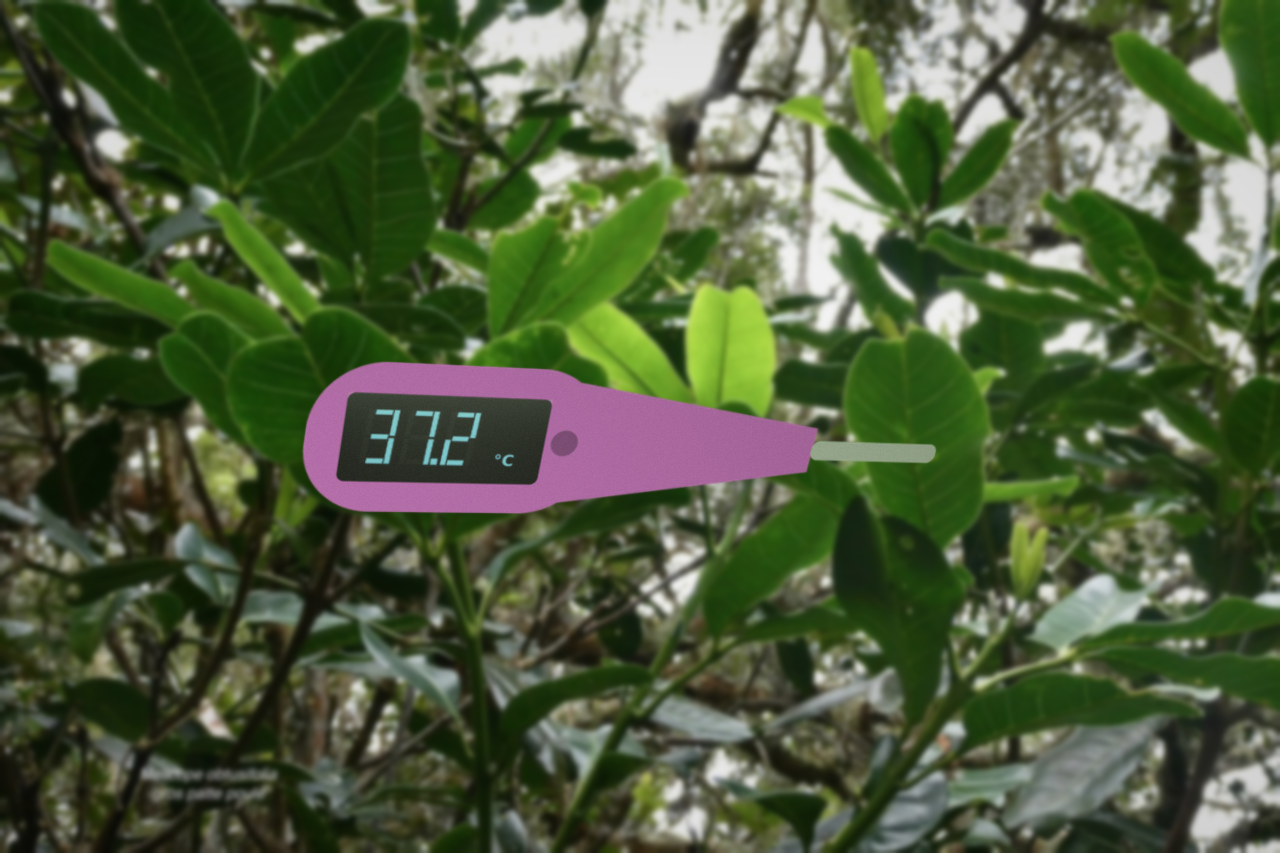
**37.2** °C
